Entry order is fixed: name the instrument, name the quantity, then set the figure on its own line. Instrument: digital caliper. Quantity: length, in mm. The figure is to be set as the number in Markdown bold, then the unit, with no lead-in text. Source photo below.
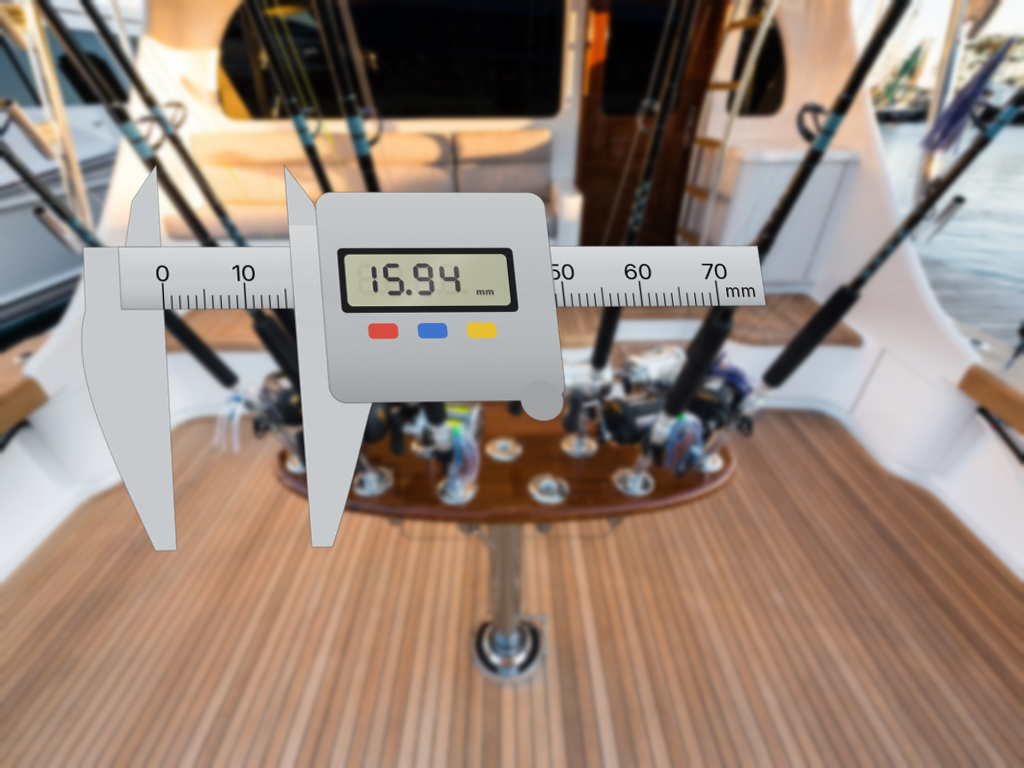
**15.94** mm
